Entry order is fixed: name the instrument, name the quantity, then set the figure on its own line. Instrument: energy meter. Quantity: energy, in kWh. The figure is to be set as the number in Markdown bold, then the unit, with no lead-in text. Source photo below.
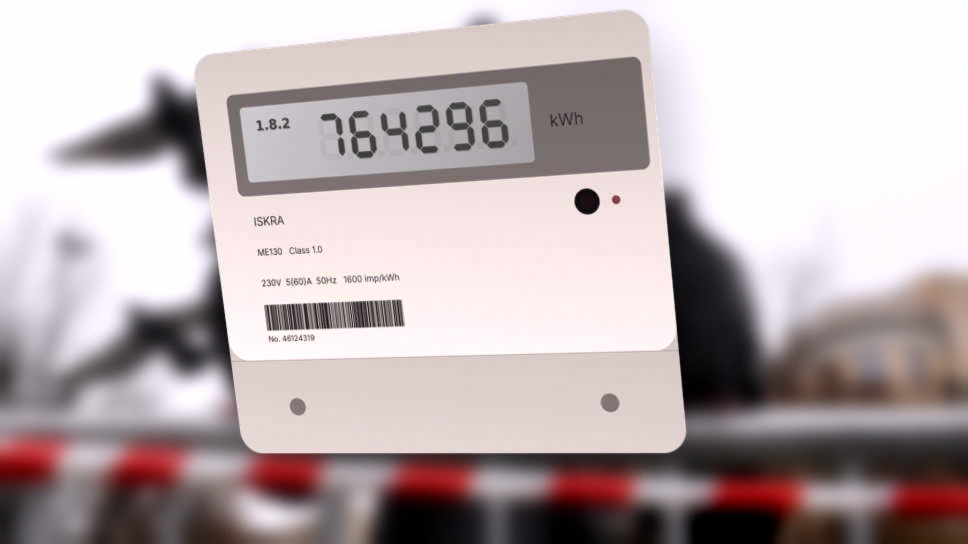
**764296** kWh
